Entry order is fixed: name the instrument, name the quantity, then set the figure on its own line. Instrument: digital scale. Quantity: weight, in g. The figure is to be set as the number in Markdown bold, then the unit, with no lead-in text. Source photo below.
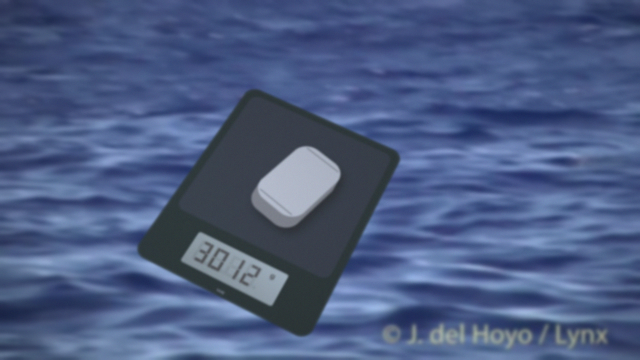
**3012** g
